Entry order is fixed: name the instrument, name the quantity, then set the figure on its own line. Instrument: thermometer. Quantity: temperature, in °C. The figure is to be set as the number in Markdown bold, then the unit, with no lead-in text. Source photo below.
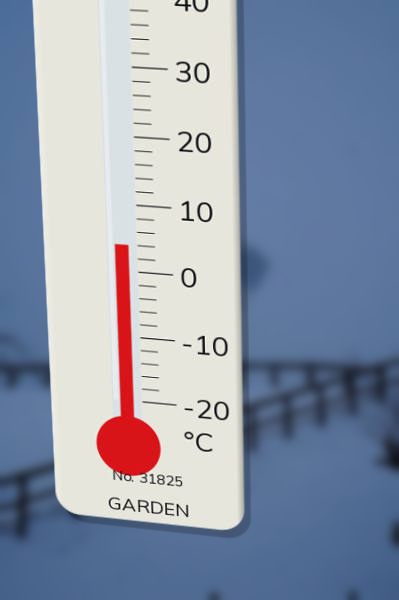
**4** °C
